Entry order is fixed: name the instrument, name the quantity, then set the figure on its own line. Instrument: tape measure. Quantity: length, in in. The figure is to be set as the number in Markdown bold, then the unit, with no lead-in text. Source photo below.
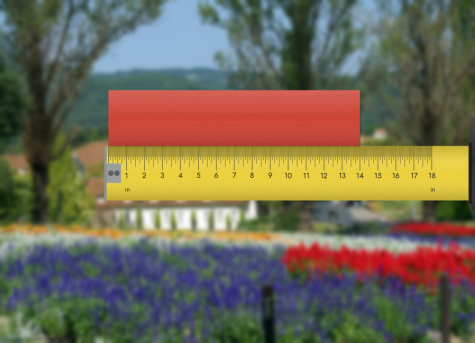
**14** in
